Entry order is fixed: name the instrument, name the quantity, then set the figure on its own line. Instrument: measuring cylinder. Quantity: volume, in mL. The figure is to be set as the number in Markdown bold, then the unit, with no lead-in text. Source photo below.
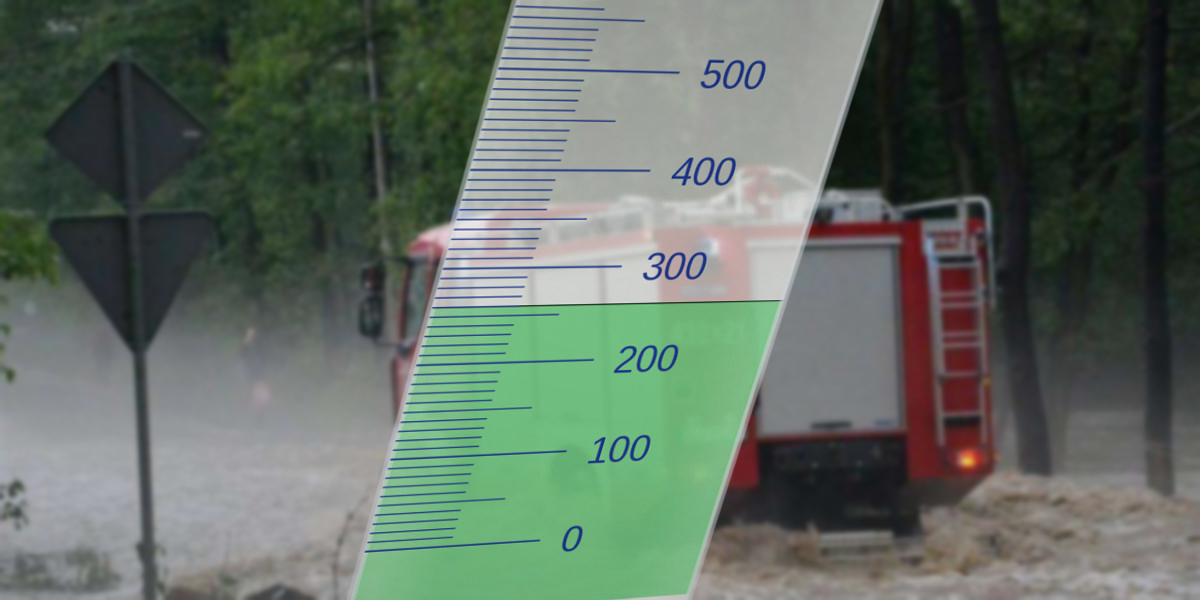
**260** mL
